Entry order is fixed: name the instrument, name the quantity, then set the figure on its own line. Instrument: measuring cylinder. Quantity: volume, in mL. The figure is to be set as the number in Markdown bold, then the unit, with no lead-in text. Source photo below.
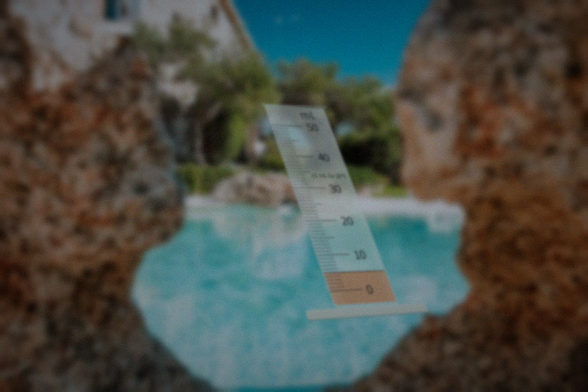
**5** mL
